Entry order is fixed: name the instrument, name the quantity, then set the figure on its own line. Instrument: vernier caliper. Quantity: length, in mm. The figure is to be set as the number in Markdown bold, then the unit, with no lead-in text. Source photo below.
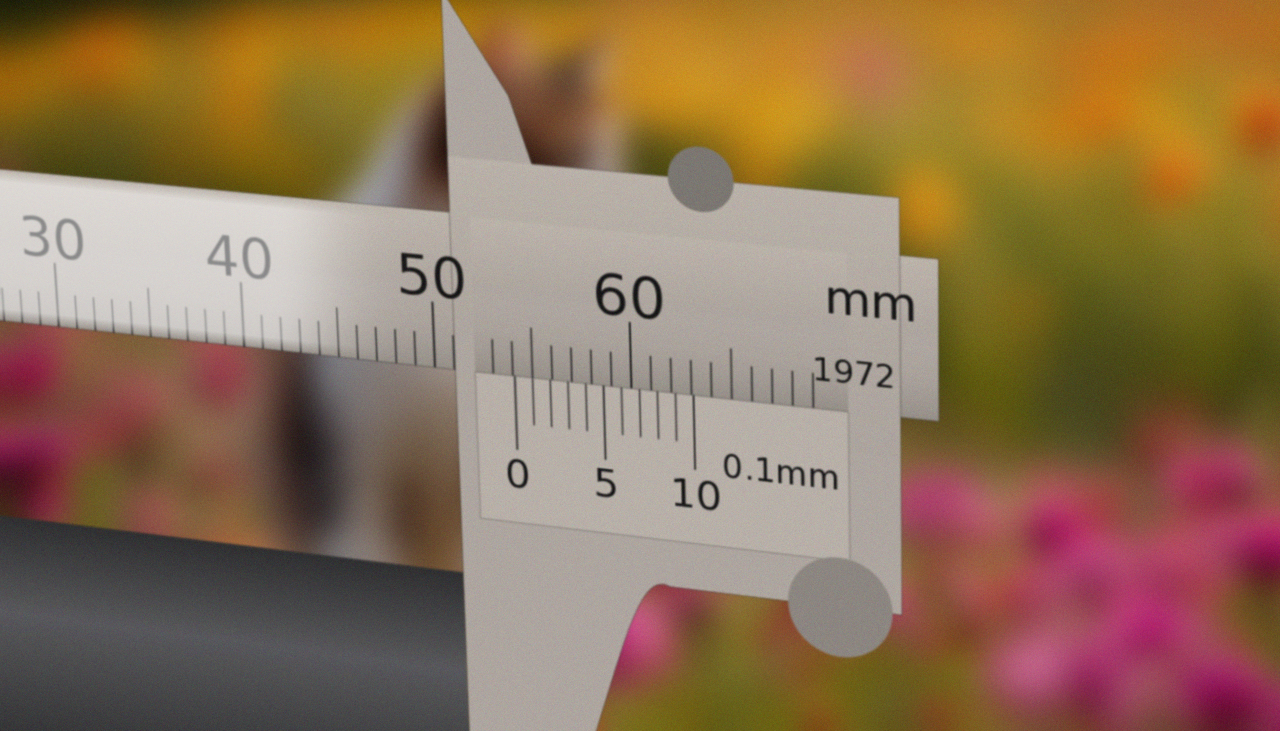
**54.1** mm
